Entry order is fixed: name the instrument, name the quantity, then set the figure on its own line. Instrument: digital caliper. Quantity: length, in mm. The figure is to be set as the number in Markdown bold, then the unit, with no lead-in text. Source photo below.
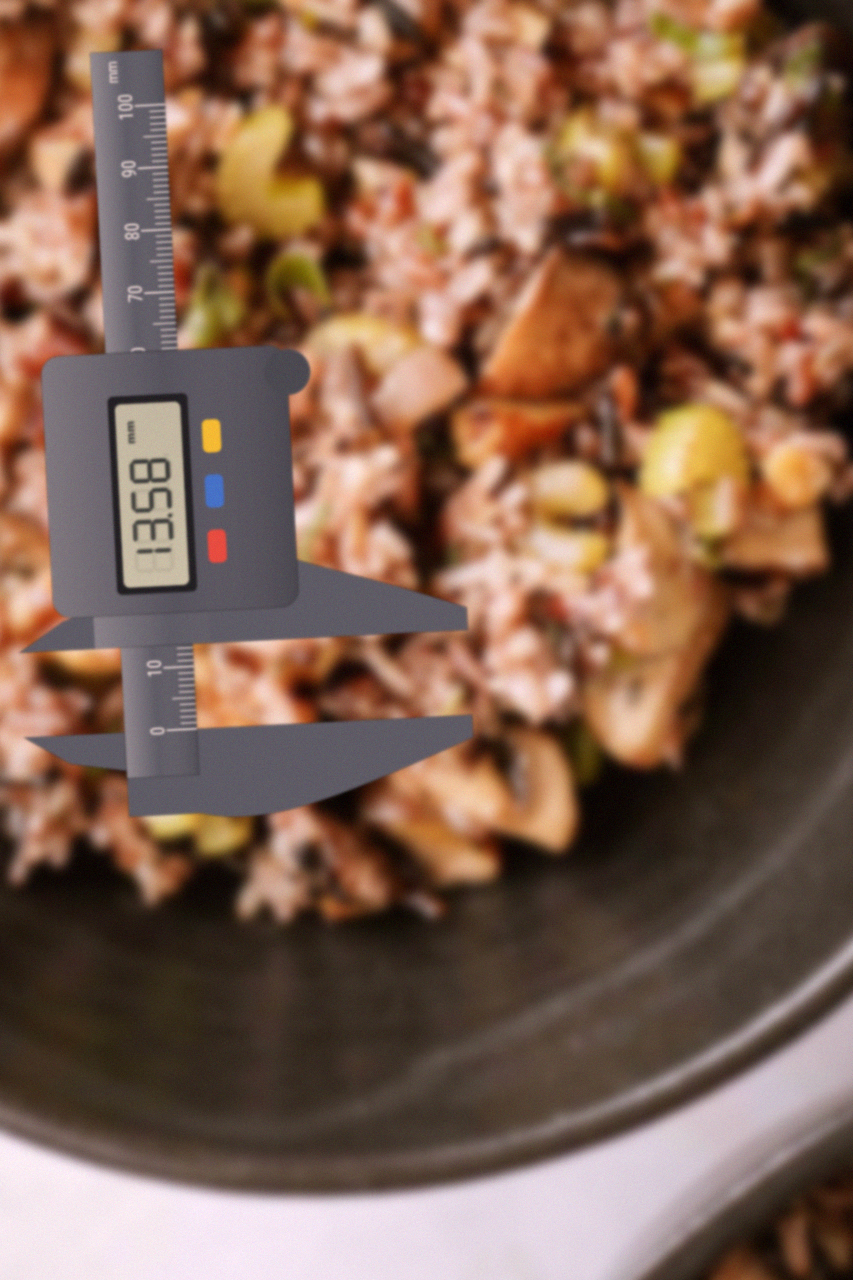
**13.58** mm
